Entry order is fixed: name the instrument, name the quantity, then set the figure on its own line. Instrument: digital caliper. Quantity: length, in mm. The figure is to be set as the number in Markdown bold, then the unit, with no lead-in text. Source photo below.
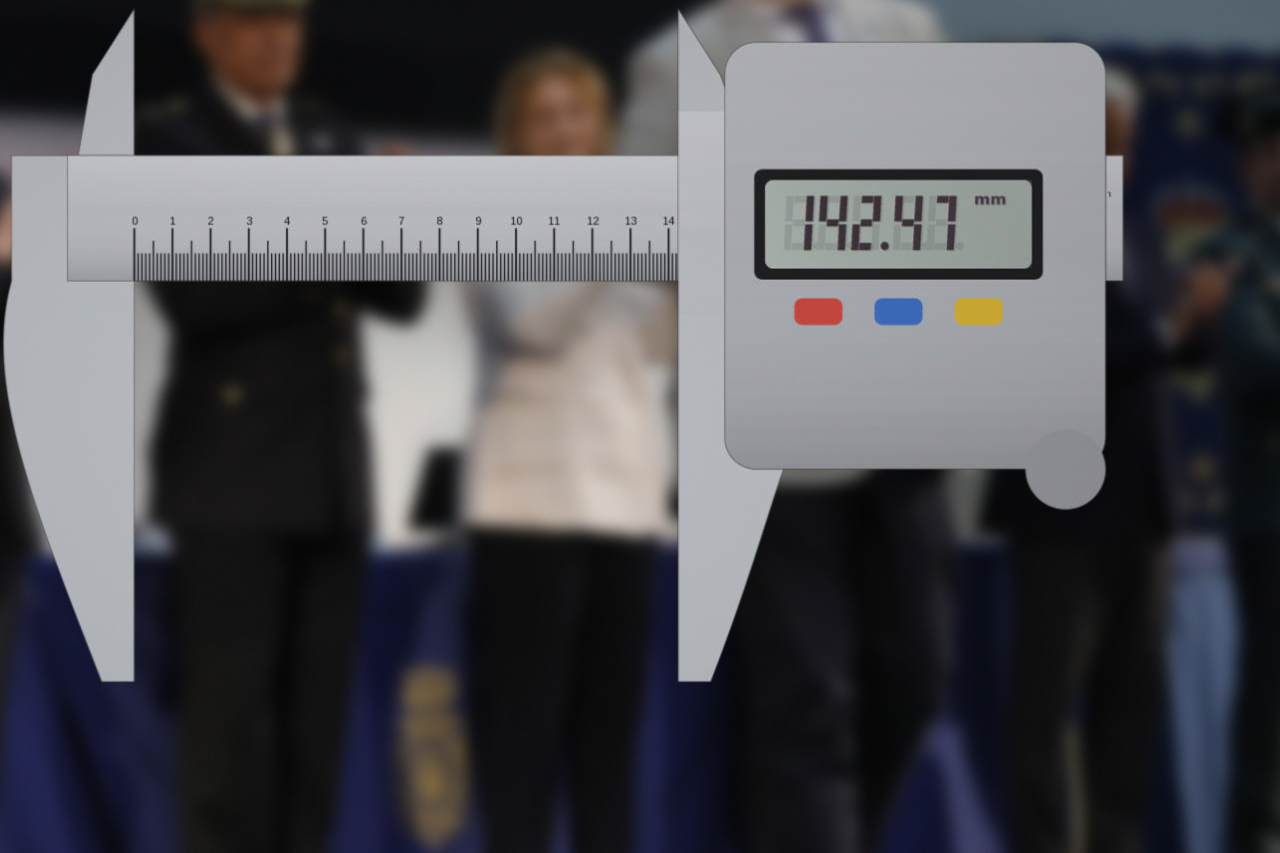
**142.47** mm
